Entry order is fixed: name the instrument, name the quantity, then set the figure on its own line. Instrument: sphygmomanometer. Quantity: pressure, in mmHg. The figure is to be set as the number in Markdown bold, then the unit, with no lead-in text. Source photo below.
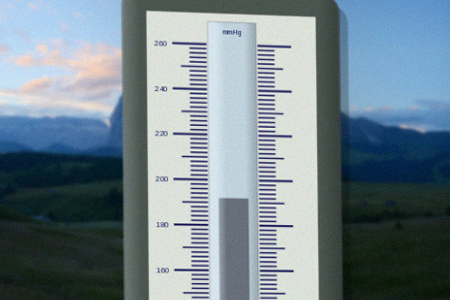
**192** mmHg
